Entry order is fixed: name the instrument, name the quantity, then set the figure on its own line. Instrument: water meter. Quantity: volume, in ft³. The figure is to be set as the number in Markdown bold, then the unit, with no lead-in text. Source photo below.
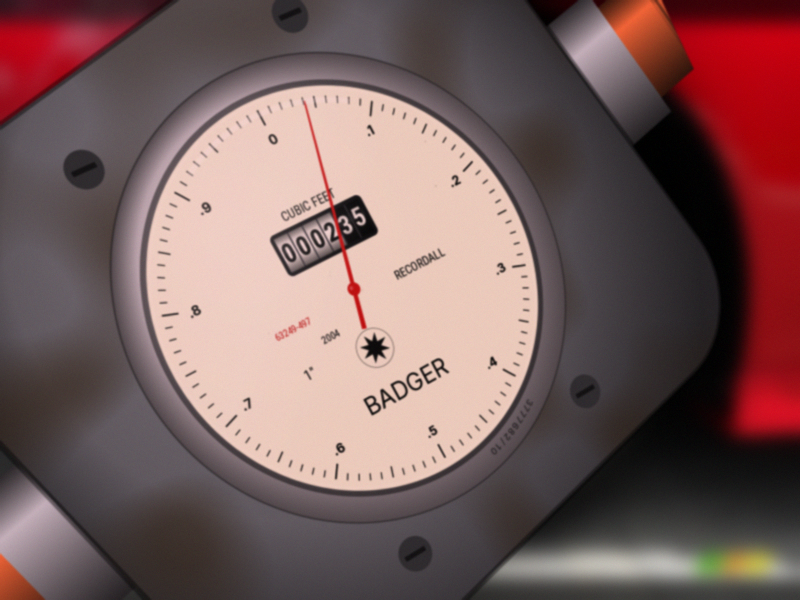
**235.04** ft³
